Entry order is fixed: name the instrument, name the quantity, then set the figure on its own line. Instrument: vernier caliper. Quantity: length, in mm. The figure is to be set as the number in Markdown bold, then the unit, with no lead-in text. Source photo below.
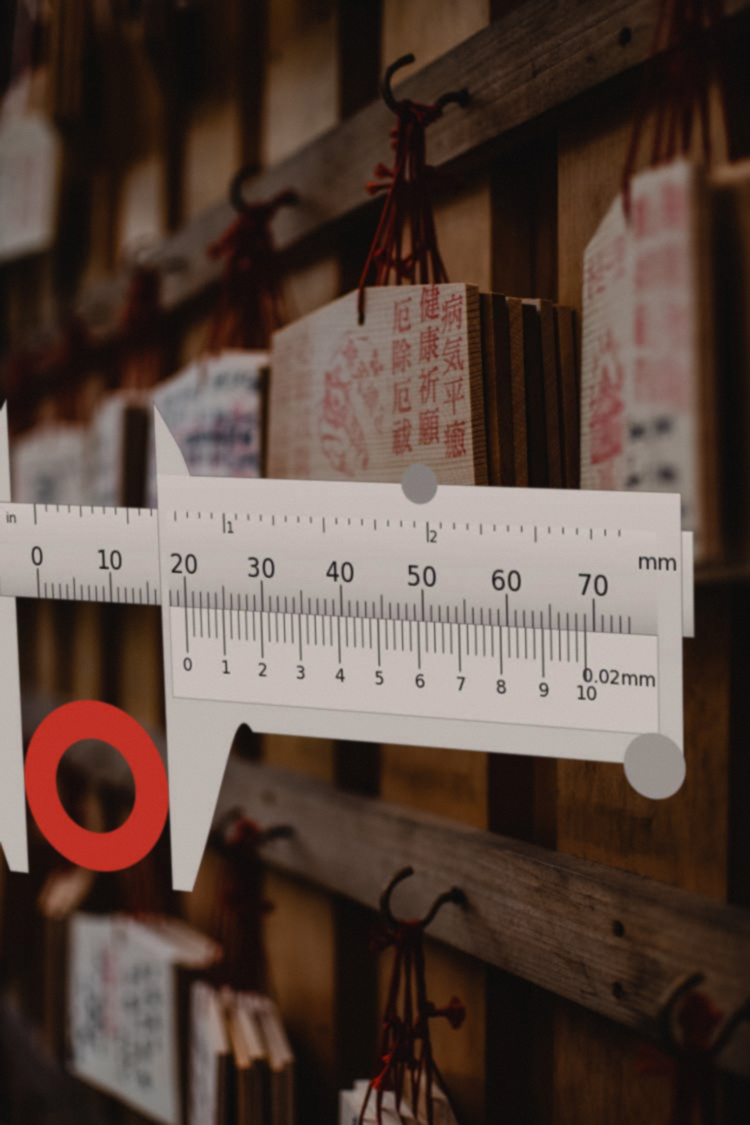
**20.0** mm
